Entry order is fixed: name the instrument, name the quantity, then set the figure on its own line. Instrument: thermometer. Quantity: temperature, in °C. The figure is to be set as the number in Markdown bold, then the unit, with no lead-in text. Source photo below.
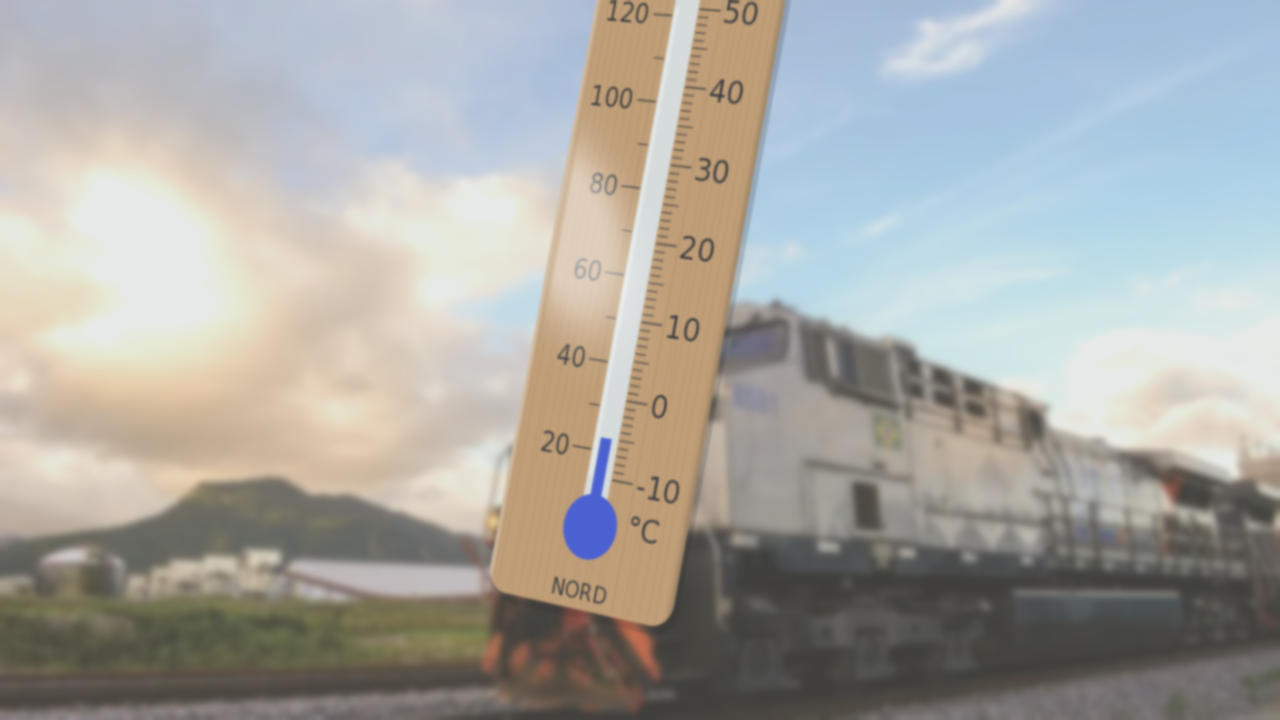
**-5** °C
